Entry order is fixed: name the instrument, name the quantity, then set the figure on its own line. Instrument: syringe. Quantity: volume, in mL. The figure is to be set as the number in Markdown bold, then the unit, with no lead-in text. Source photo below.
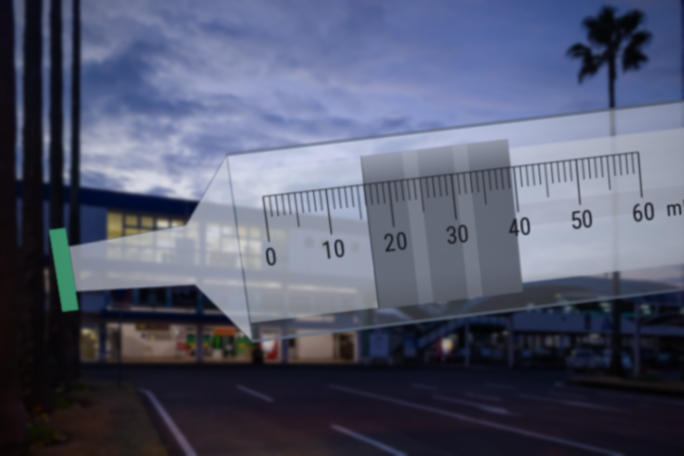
**16** mL
